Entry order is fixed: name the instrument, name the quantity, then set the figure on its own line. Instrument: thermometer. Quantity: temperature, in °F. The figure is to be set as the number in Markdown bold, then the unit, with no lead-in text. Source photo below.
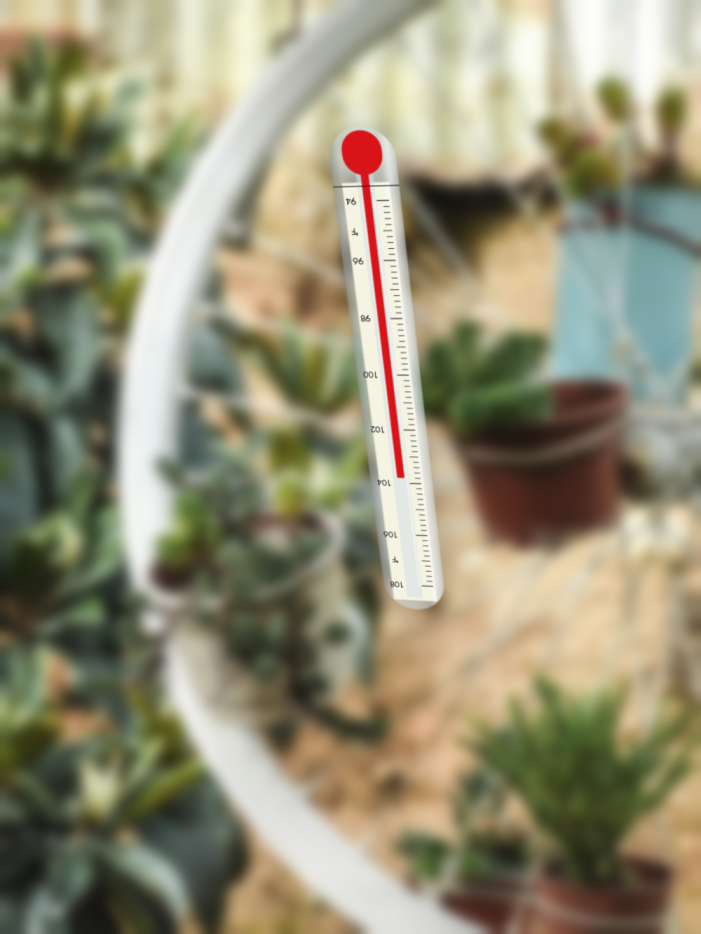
**103.8** °F
